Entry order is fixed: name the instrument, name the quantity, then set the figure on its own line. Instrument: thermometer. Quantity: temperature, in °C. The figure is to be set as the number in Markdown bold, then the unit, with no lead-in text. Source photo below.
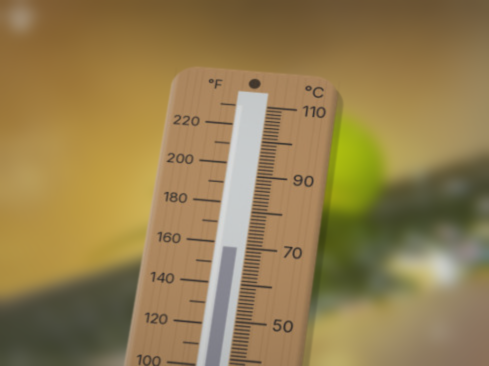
**70** °C
